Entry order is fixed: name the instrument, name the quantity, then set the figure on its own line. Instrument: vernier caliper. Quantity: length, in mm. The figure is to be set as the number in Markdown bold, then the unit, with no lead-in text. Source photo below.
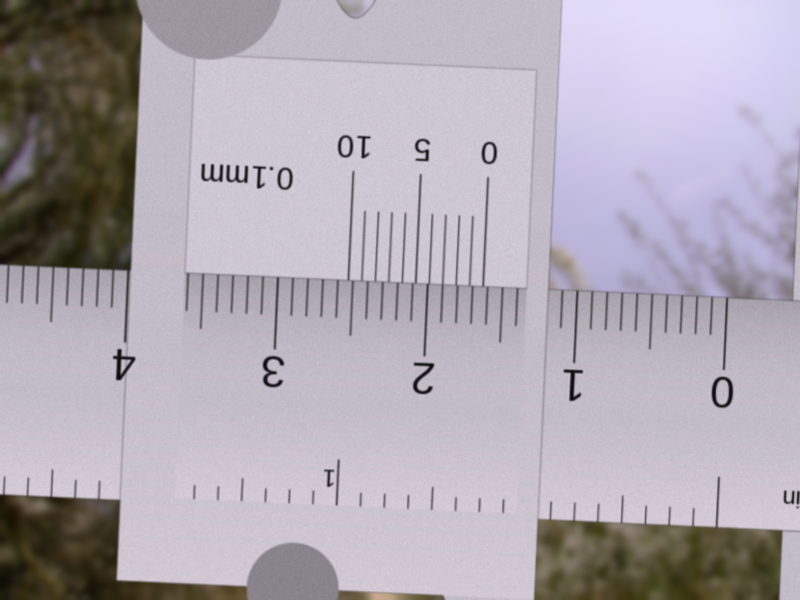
**16.3** mm
